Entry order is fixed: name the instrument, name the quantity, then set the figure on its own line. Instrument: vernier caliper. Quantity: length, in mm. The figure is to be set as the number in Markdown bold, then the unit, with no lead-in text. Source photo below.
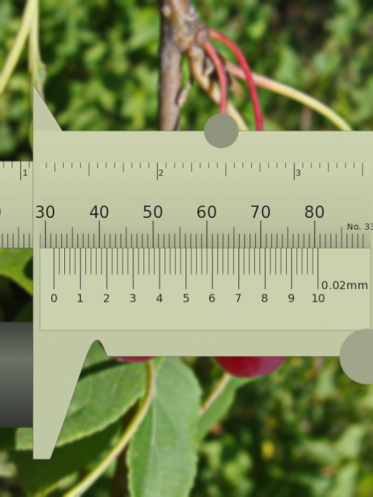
**31.6** mm
